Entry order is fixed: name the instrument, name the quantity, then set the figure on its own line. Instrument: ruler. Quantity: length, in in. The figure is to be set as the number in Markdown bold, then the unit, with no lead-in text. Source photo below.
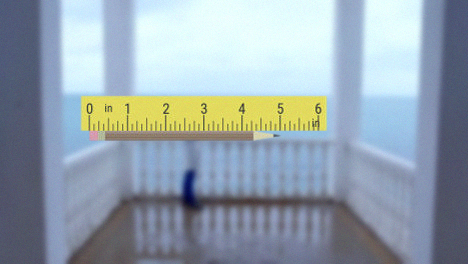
**5** in
